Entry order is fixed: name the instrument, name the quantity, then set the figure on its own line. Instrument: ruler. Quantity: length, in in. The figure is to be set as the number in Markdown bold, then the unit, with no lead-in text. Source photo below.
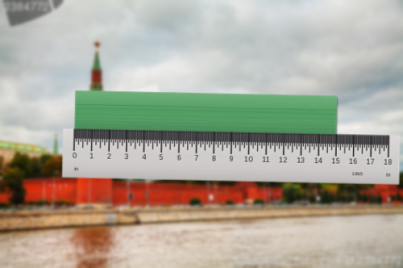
**15** in
